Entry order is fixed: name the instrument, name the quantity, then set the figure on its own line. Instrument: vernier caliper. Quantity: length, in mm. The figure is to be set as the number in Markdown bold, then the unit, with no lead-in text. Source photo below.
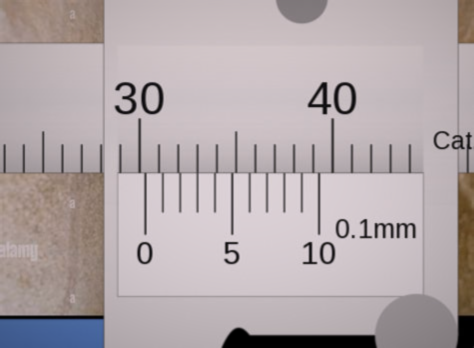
**30.3** mm
